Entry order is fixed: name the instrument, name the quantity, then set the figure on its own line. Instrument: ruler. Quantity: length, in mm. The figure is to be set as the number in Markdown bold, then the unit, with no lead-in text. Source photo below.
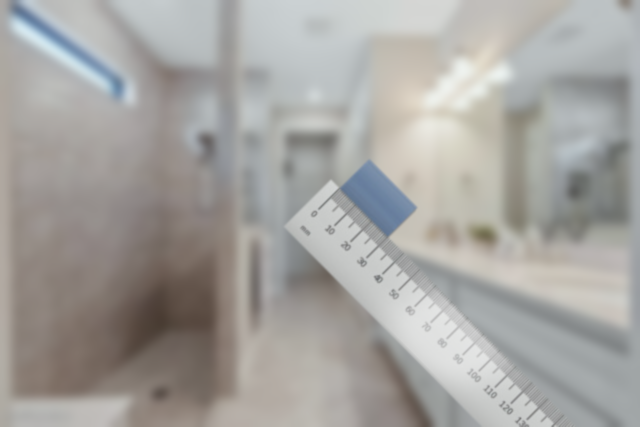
**30** mm
